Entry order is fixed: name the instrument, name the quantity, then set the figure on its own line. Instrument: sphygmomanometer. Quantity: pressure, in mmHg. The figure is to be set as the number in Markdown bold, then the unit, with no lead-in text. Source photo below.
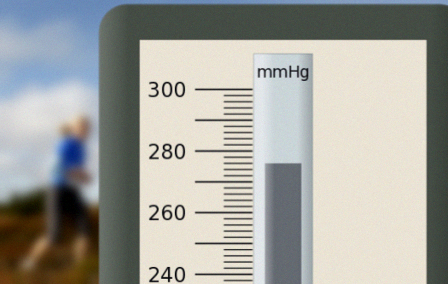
**276** mmHg
